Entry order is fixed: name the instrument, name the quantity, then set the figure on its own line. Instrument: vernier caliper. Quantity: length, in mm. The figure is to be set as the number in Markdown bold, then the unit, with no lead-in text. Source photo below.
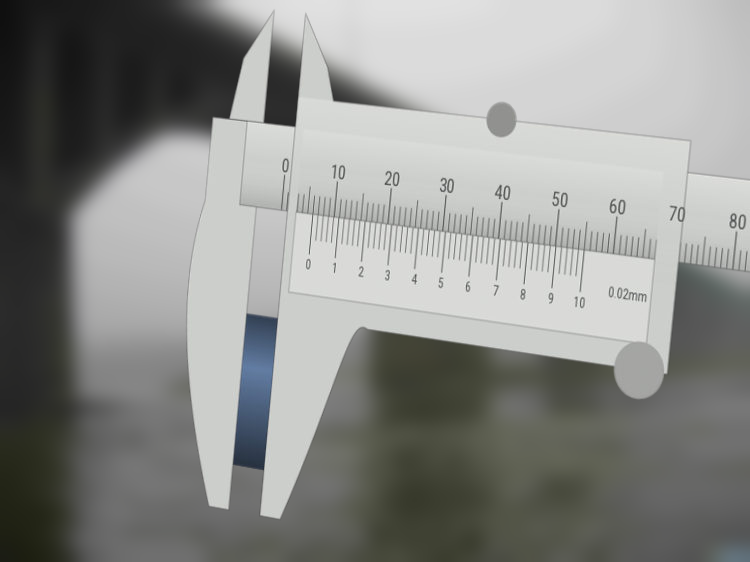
**6.0** mm
